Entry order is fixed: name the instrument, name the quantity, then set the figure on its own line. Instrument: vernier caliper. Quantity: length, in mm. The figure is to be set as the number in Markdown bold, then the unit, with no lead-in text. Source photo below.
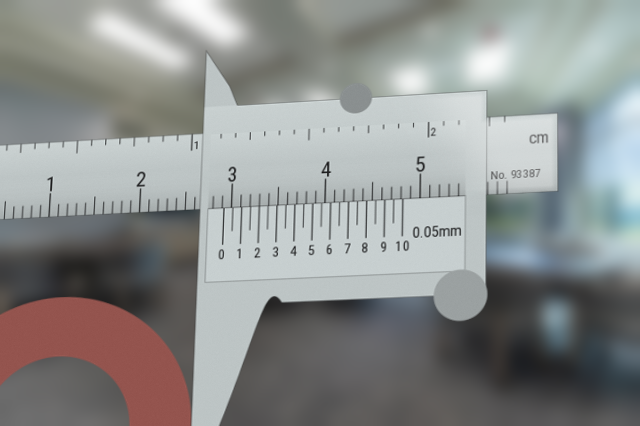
**29.2** mm
